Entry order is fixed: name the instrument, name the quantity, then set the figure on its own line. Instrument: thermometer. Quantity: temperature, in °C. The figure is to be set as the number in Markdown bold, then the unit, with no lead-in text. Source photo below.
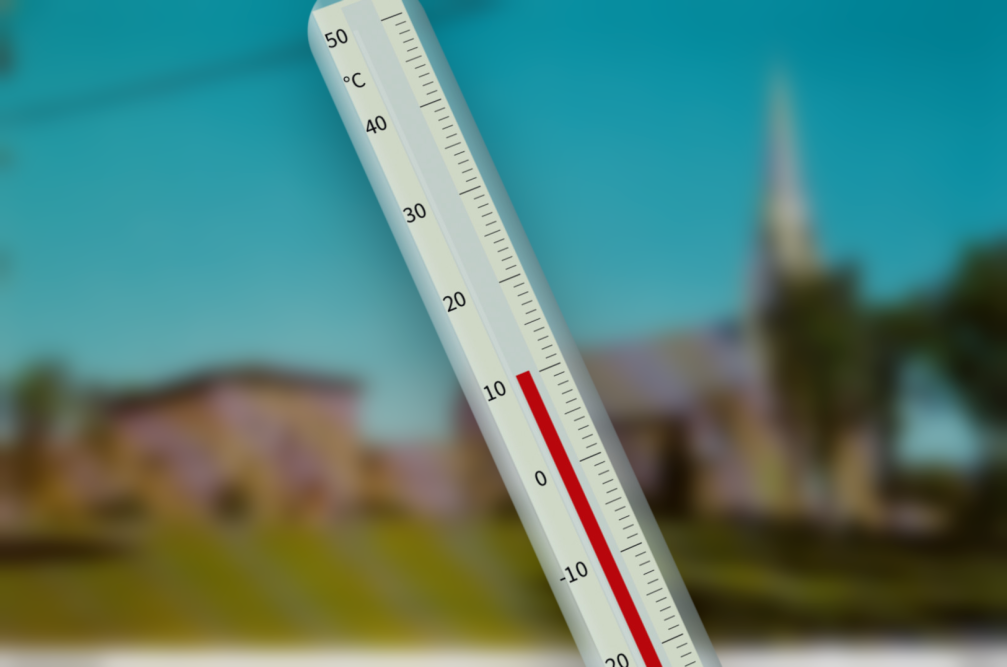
**10.5** °C
